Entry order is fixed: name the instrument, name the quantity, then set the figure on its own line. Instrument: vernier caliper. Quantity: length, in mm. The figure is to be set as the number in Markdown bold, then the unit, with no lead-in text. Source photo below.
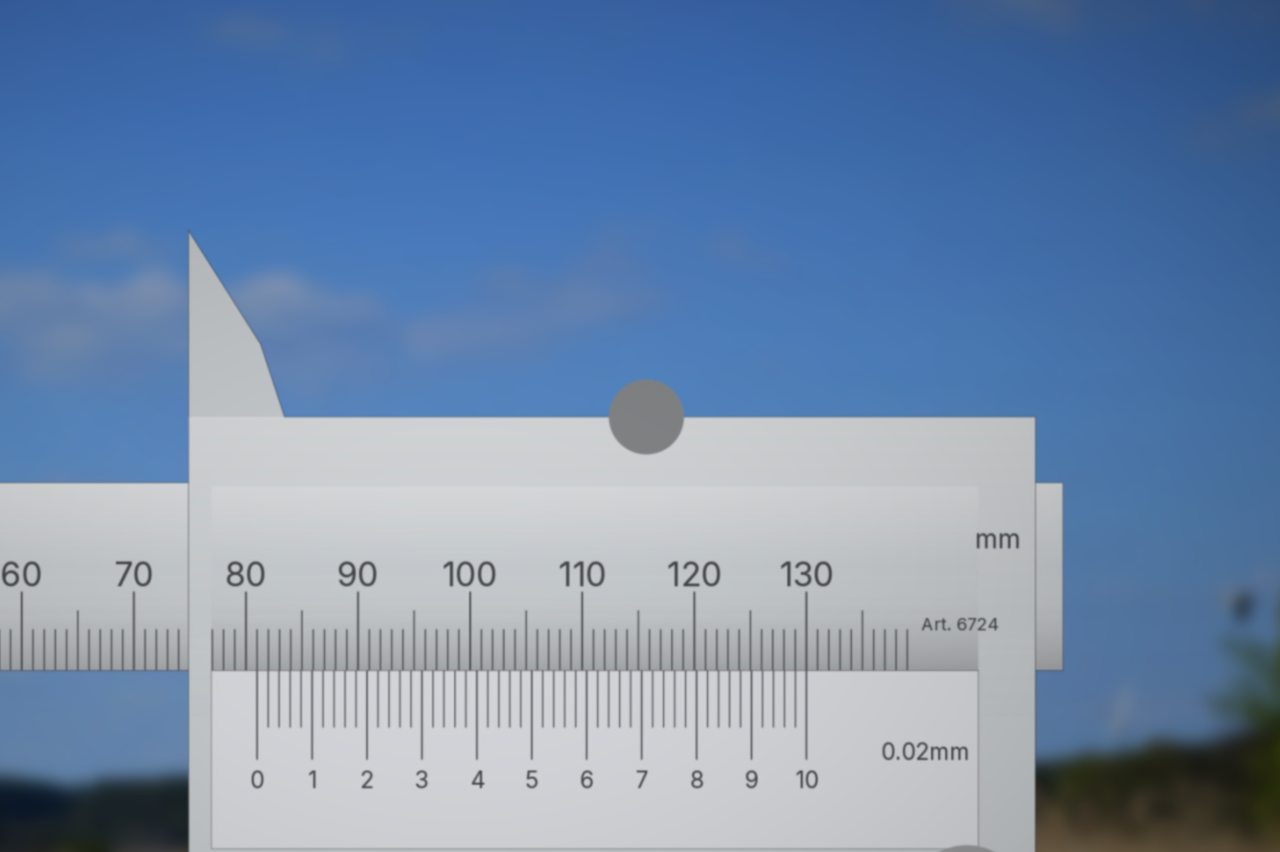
**81.0** mm
